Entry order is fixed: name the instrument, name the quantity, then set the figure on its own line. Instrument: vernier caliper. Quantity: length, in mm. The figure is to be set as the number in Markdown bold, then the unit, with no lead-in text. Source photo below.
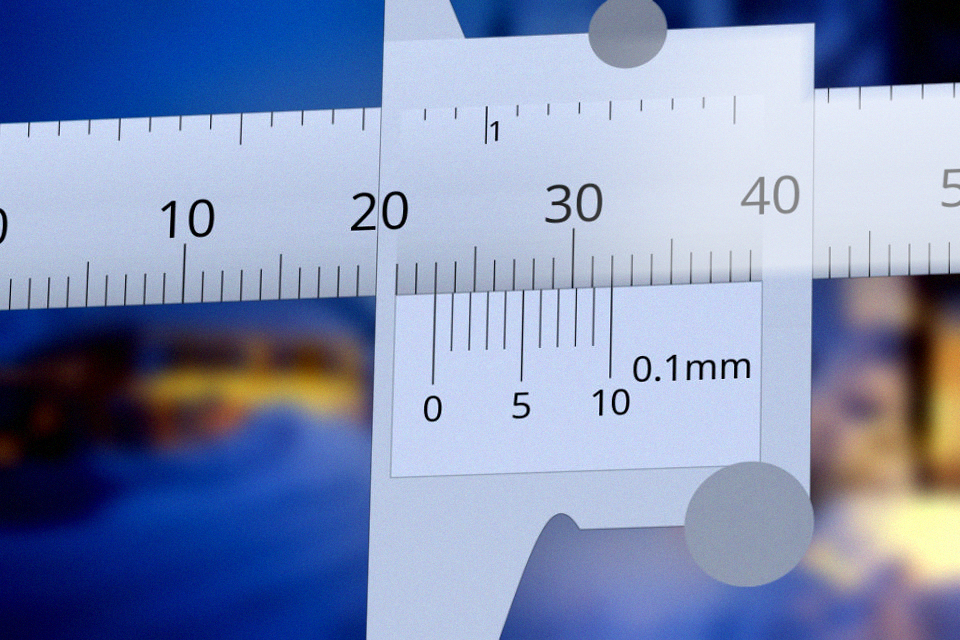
**23.0** mm
